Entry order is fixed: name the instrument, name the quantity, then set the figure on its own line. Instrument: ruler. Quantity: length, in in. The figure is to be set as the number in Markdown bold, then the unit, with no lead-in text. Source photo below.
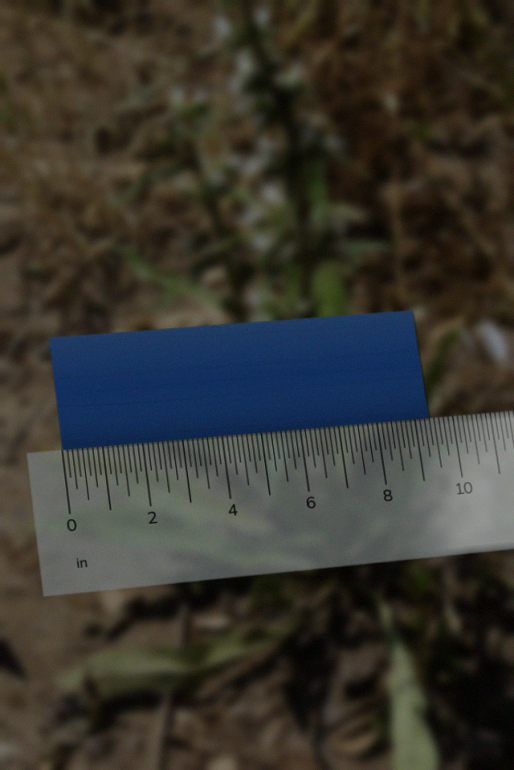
**9.375** in
